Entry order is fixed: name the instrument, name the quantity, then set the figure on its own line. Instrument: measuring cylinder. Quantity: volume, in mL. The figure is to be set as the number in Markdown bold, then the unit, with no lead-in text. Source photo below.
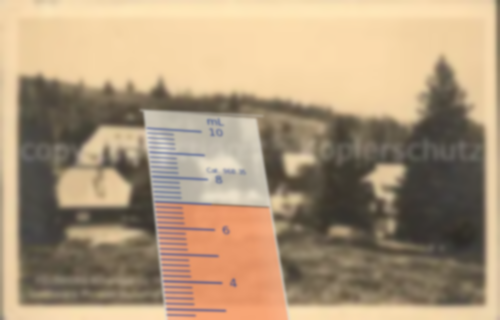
**7** mL
